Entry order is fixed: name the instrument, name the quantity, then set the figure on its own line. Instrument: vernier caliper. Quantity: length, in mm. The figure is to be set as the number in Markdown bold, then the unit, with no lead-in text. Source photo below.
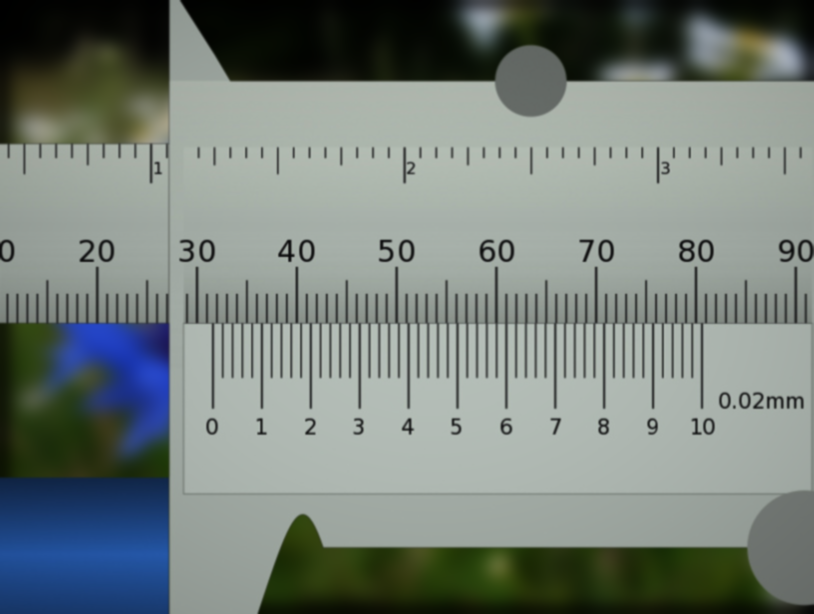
**31.6** mm
